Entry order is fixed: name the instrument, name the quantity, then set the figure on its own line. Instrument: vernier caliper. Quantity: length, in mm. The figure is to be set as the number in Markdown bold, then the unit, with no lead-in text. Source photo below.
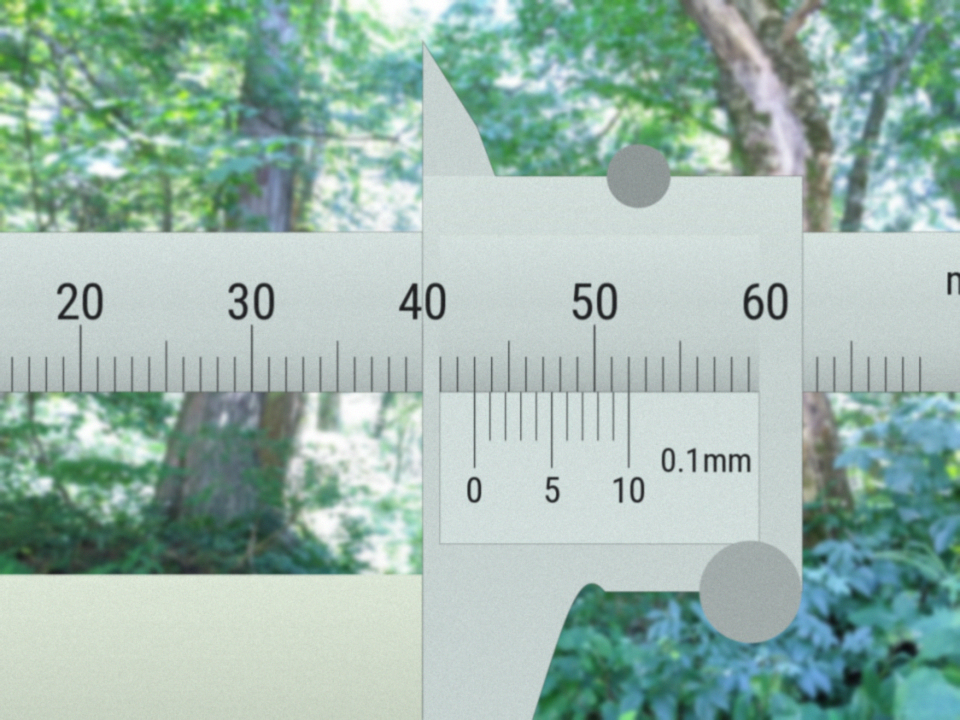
**43.0** mm
